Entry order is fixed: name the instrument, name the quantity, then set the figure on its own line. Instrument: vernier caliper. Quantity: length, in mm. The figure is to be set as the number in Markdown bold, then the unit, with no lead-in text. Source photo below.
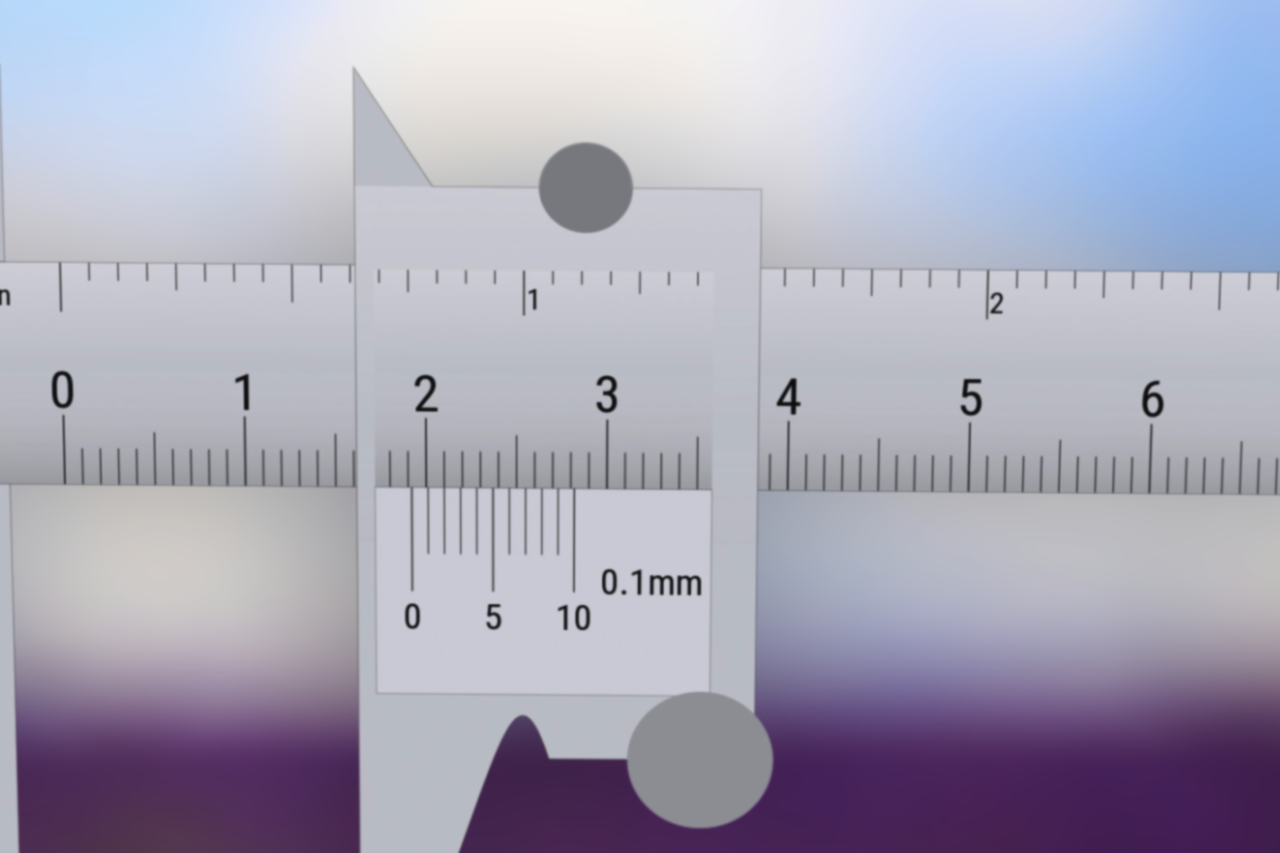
**19.2** mm
